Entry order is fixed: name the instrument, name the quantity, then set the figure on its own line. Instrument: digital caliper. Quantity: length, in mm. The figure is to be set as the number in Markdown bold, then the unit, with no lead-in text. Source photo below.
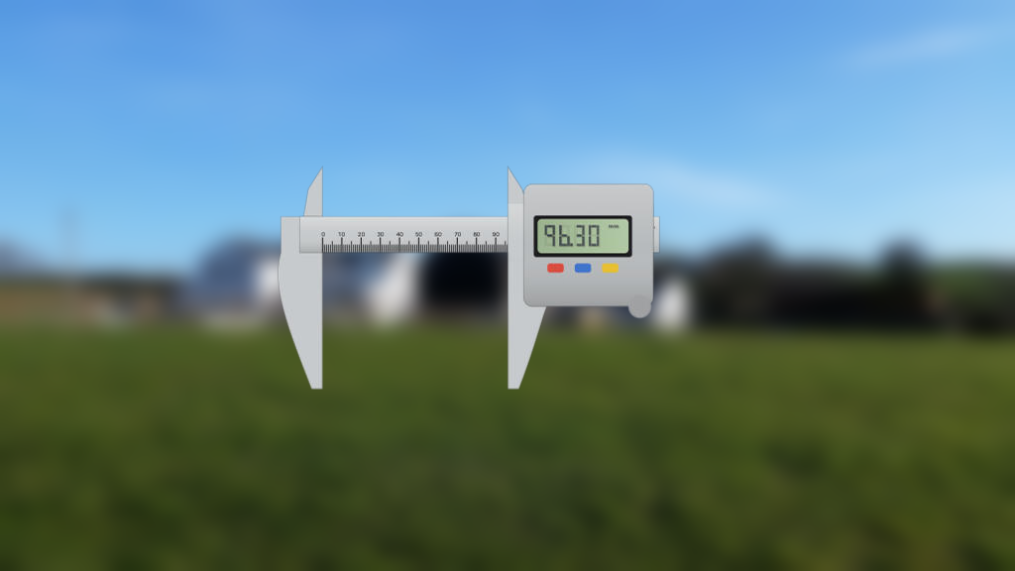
**96.30** mm
